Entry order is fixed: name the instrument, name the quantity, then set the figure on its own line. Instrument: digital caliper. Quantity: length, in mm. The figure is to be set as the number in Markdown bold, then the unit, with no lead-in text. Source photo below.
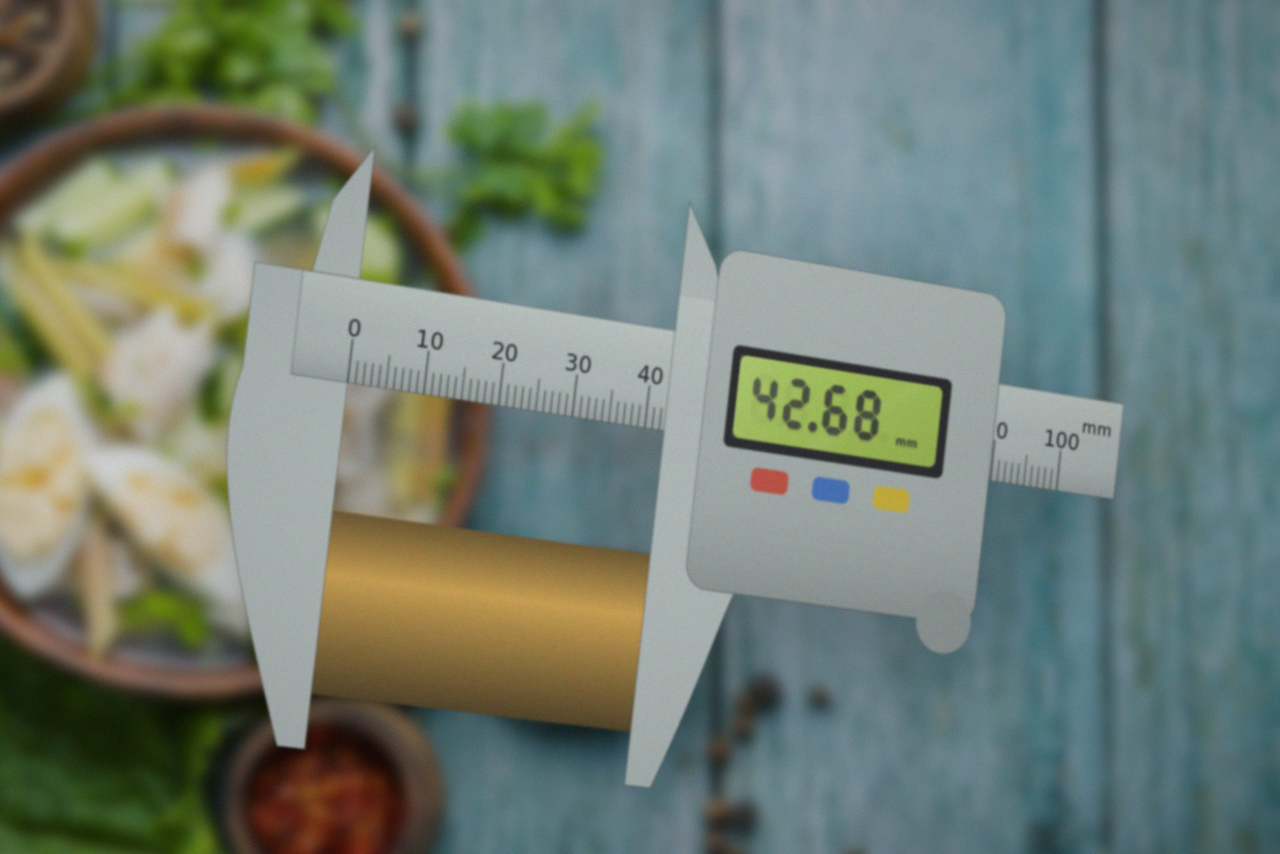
**42.68** mm
